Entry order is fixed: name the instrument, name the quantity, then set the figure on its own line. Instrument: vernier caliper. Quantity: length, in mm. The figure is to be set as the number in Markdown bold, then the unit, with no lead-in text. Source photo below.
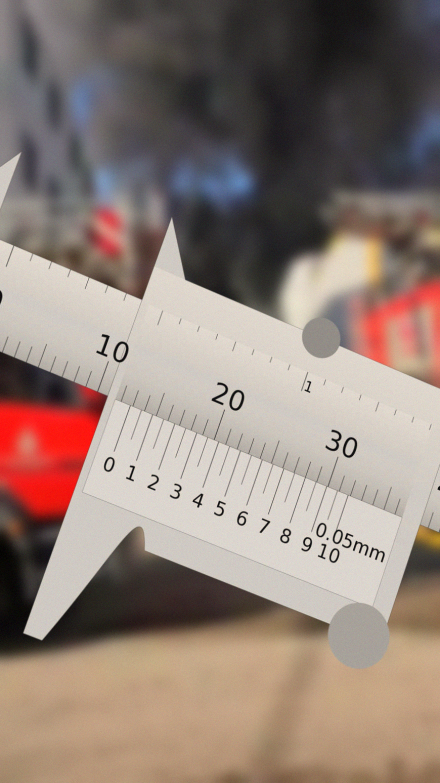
**12.8** mm
